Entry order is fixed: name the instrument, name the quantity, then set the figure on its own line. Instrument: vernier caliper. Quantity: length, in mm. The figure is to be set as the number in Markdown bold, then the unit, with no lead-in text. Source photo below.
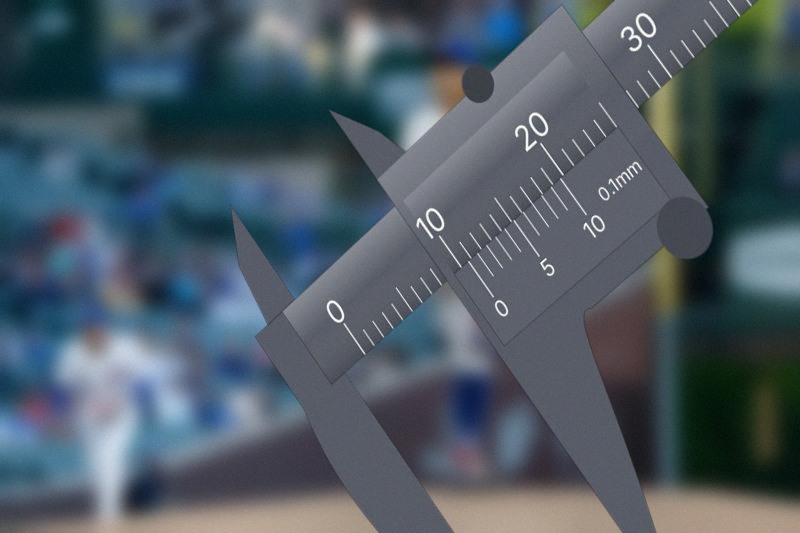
**10.7** mm
